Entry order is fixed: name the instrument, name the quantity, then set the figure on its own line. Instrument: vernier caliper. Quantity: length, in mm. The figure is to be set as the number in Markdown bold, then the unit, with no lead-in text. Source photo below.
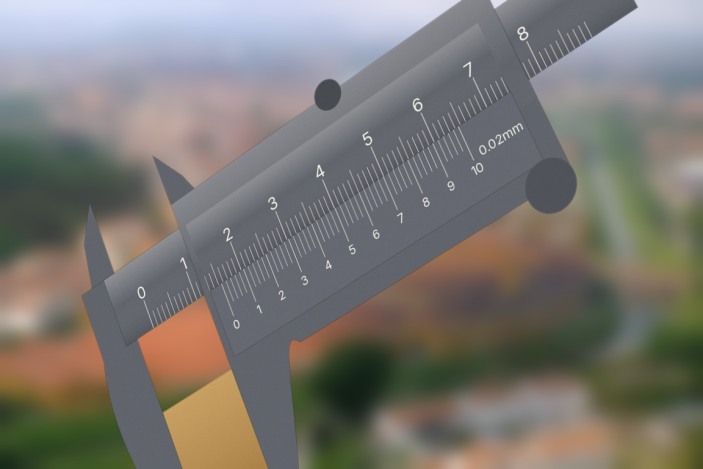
**15.6** mm
